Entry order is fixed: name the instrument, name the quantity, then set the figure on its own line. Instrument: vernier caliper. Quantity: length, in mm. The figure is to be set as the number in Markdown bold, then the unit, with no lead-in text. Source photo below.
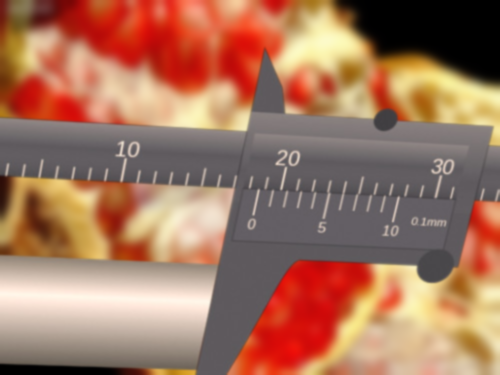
**18.6** mm
